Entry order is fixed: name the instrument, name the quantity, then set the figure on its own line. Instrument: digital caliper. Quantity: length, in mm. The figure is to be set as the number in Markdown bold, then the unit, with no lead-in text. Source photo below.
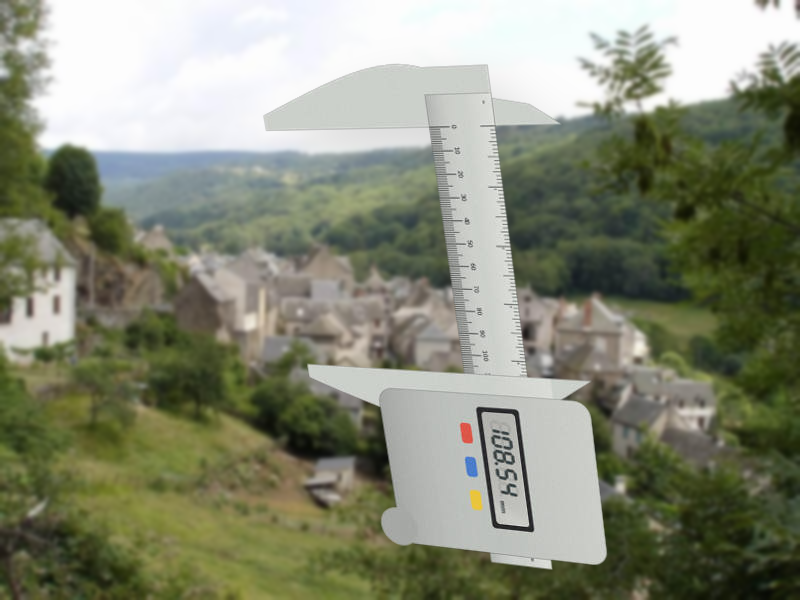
**108.54** mm
